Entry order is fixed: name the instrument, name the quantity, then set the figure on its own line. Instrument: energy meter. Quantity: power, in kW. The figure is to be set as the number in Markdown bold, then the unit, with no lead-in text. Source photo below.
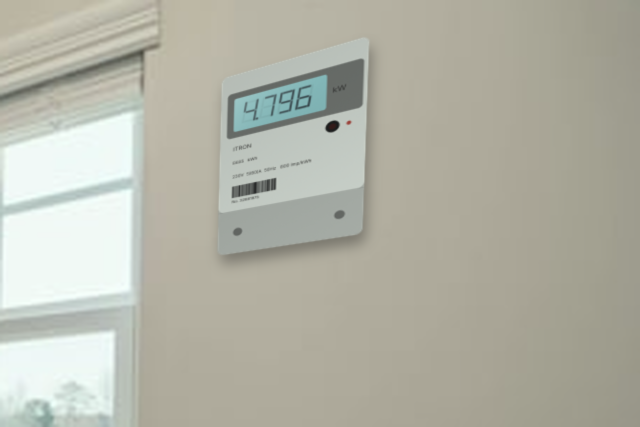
**4.796** kW
